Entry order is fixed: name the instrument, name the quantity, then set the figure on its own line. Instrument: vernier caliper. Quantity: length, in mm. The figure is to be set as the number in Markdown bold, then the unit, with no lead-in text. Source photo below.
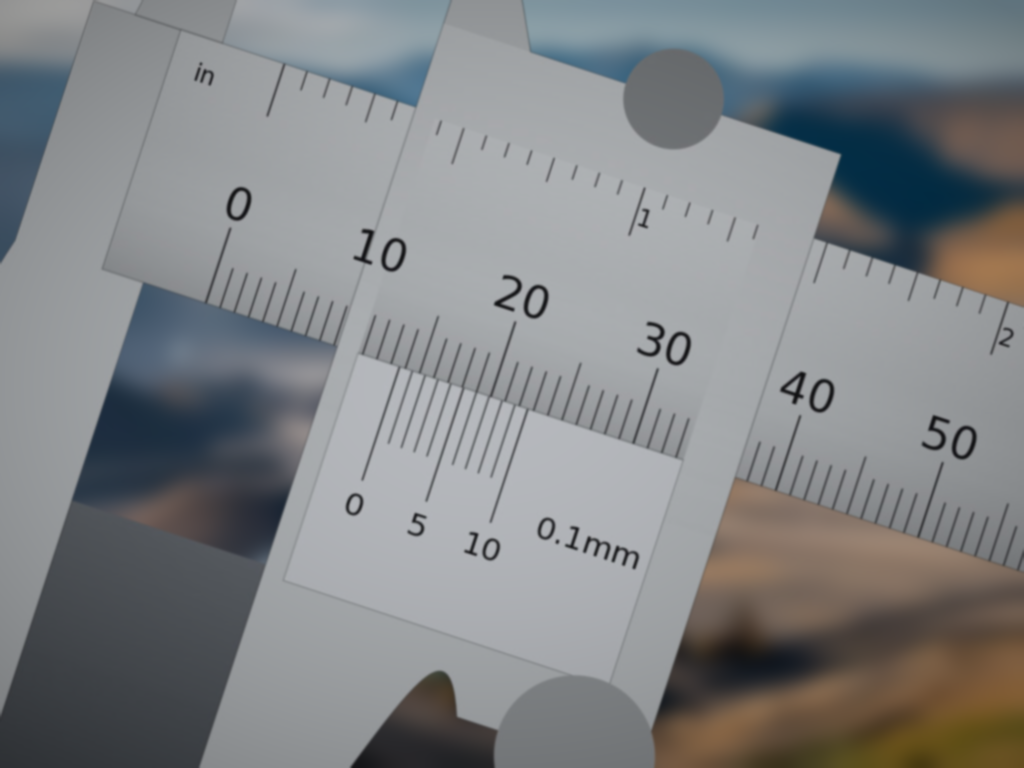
**13.6** mm
